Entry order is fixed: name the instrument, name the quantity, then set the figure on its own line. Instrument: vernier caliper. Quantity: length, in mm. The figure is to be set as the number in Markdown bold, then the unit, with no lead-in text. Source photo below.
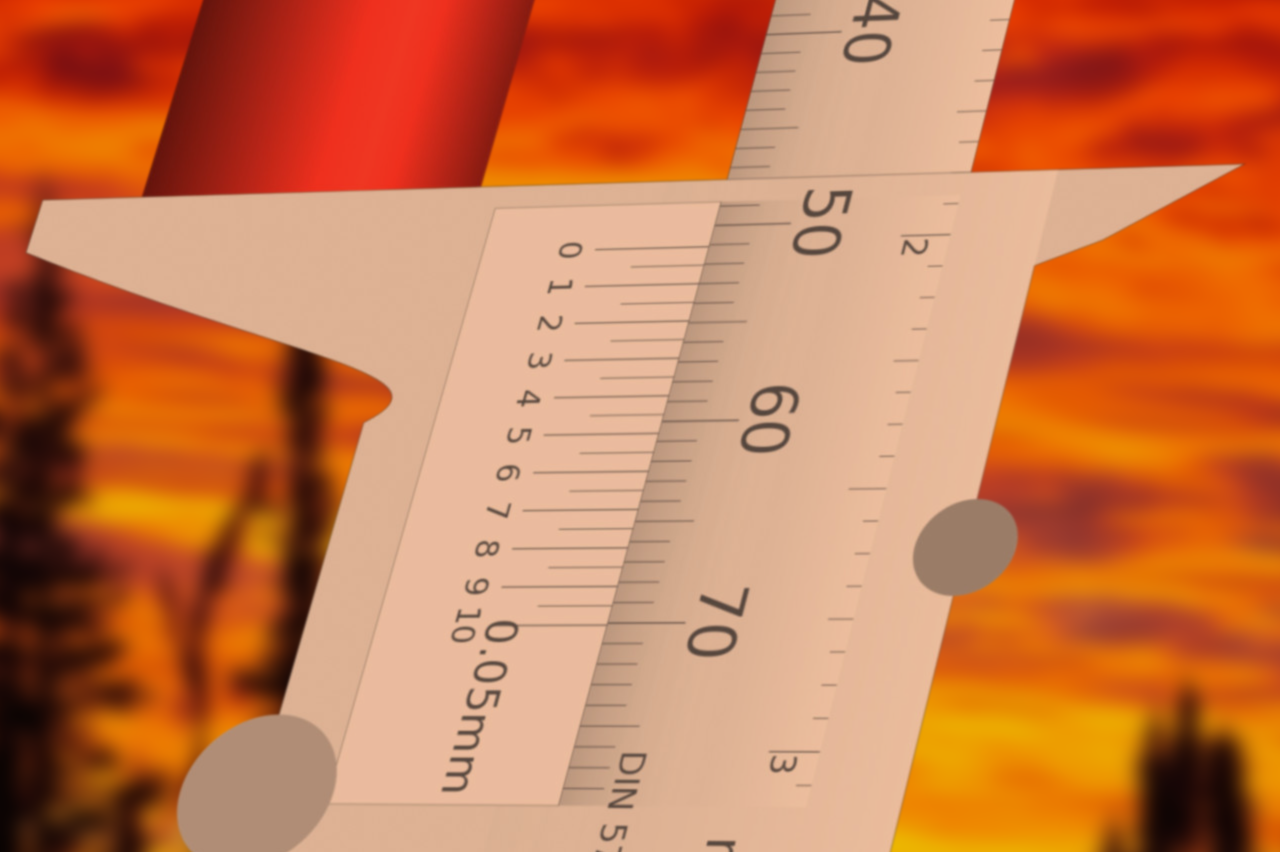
**51.1** mm
